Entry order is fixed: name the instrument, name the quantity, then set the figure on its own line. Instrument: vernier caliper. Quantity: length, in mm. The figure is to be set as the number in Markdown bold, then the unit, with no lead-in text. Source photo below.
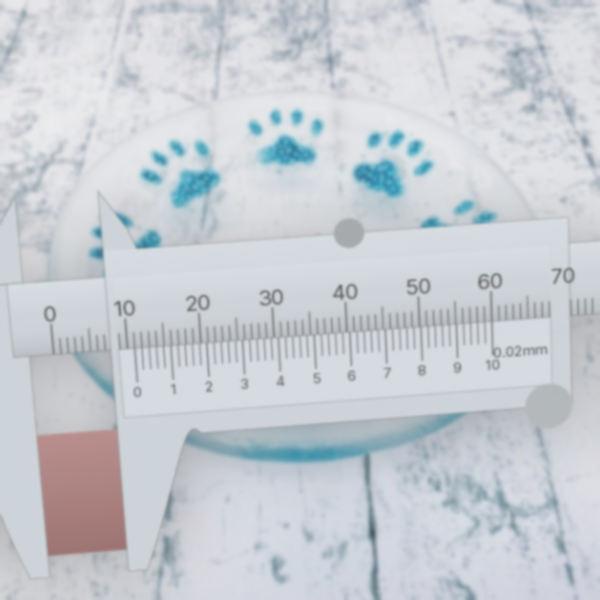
**11.0** mm
